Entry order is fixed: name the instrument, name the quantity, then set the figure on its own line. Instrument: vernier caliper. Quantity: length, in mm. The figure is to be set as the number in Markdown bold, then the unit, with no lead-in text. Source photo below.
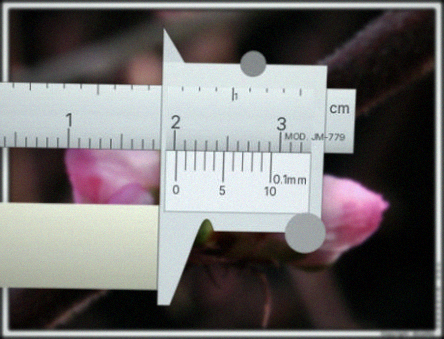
**20.2** mm
